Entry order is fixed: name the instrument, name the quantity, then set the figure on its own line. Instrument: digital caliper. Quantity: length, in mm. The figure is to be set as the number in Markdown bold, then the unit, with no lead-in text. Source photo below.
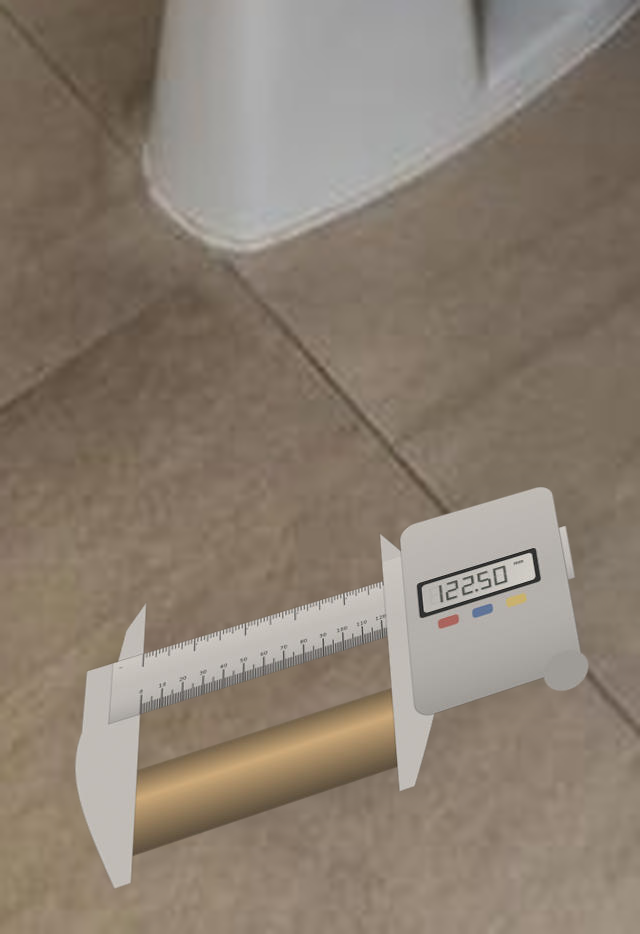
**122.50** mm
